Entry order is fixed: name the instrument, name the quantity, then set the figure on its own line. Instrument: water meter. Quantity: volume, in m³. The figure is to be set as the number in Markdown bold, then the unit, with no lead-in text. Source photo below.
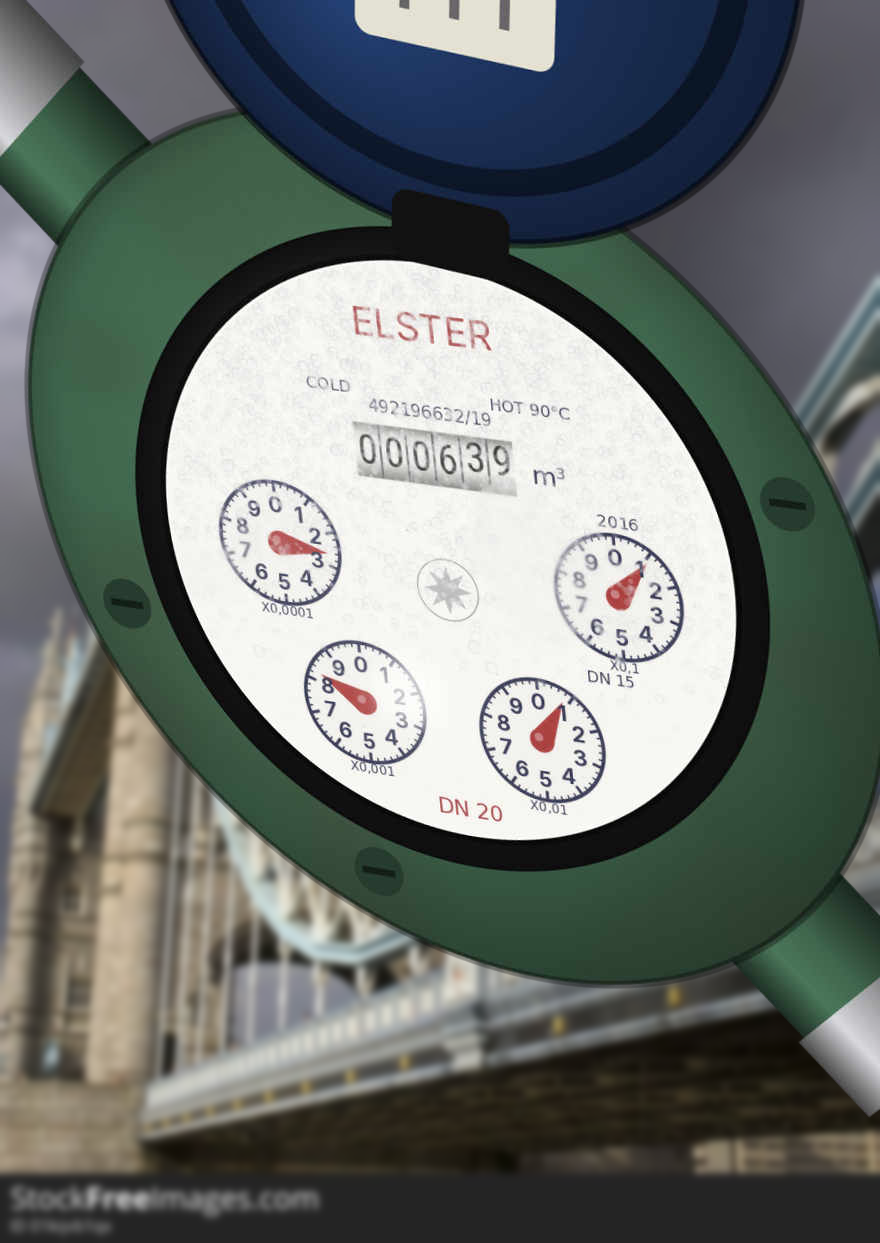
**639.1082** m³
